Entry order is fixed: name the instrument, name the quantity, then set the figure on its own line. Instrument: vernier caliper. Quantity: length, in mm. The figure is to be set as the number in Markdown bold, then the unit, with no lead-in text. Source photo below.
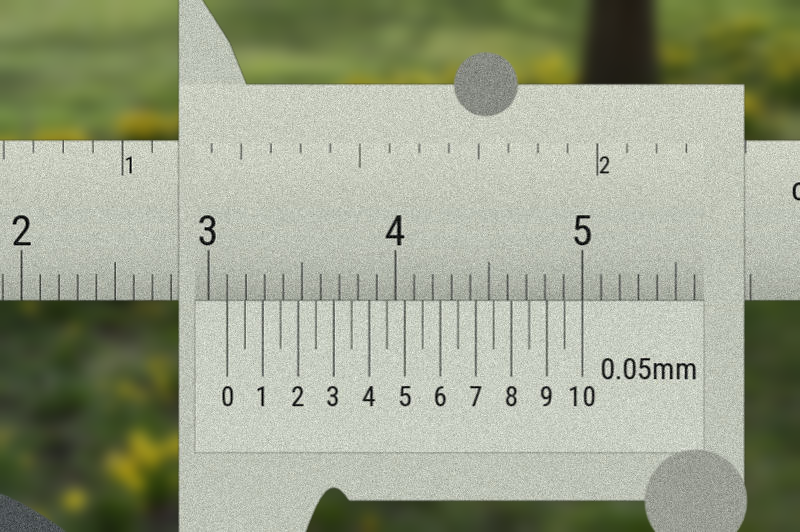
**31.0** mm
